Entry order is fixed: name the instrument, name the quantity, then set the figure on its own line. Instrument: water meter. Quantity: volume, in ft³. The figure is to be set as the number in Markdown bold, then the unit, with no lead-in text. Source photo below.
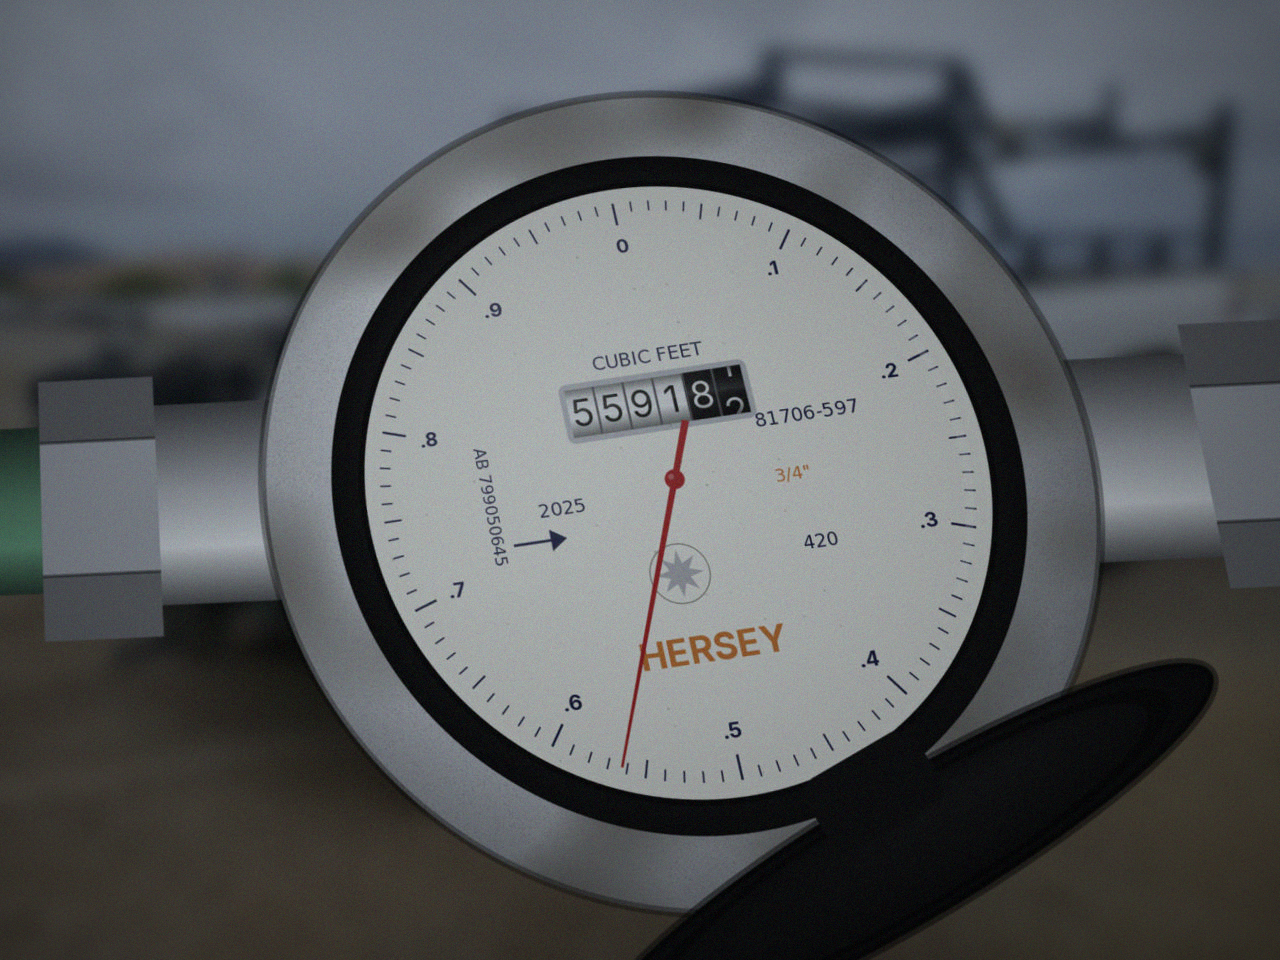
**559181.56** ft³
